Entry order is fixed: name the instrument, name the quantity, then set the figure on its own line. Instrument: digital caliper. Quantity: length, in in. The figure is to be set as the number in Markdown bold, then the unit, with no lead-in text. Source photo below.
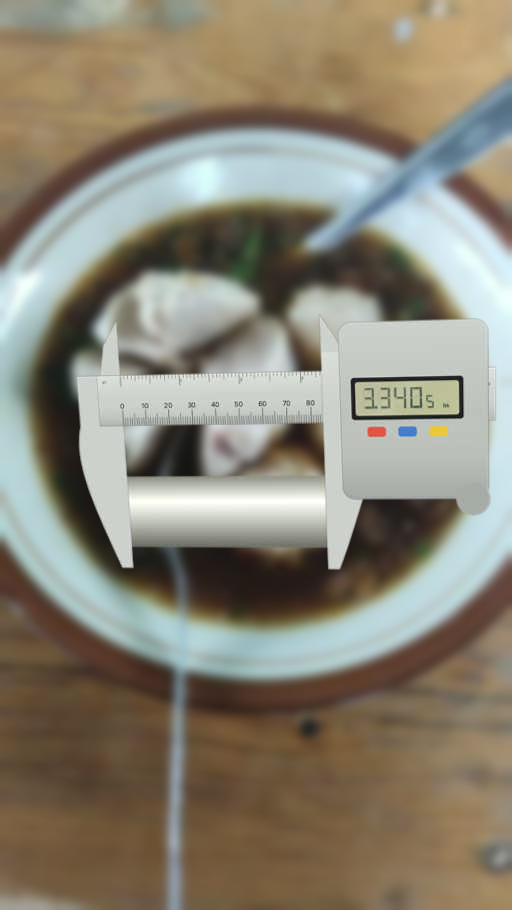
**3.3405** in
